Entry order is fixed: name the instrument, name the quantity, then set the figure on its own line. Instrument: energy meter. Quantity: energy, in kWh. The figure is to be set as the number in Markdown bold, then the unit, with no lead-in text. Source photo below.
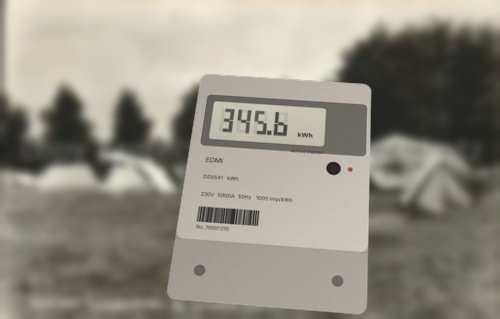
**345.6** kWh
